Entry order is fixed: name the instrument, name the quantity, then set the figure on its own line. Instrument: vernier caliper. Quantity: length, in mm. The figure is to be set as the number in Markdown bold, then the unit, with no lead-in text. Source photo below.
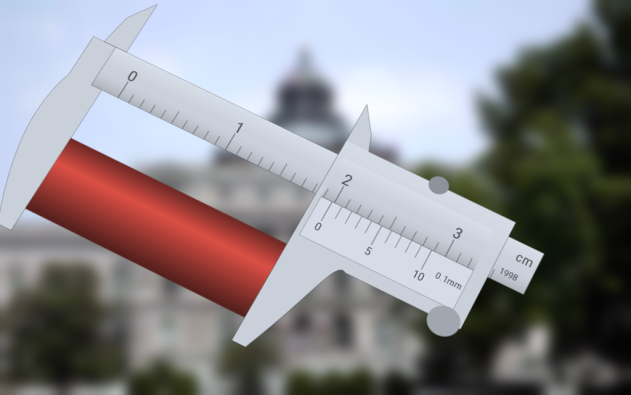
**19.8** mm
